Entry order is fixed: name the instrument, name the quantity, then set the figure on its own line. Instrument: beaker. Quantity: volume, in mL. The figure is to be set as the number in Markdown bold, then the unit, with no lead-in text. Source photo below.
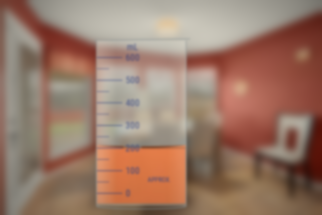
**200** mL
